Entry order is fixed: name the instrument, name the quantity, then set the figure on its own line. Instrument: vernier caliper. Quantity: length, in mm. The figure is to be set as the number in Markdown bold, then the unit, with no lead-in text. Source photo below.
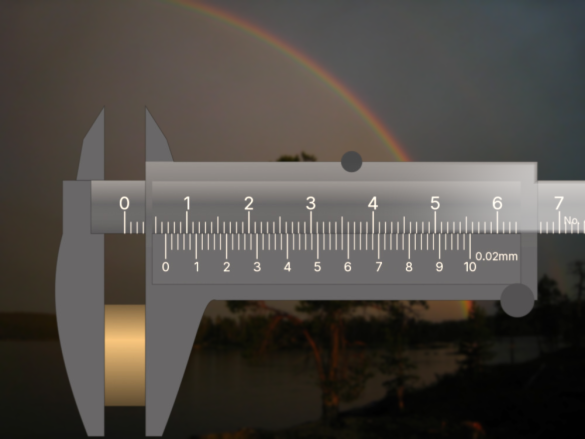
**6.6** mm
